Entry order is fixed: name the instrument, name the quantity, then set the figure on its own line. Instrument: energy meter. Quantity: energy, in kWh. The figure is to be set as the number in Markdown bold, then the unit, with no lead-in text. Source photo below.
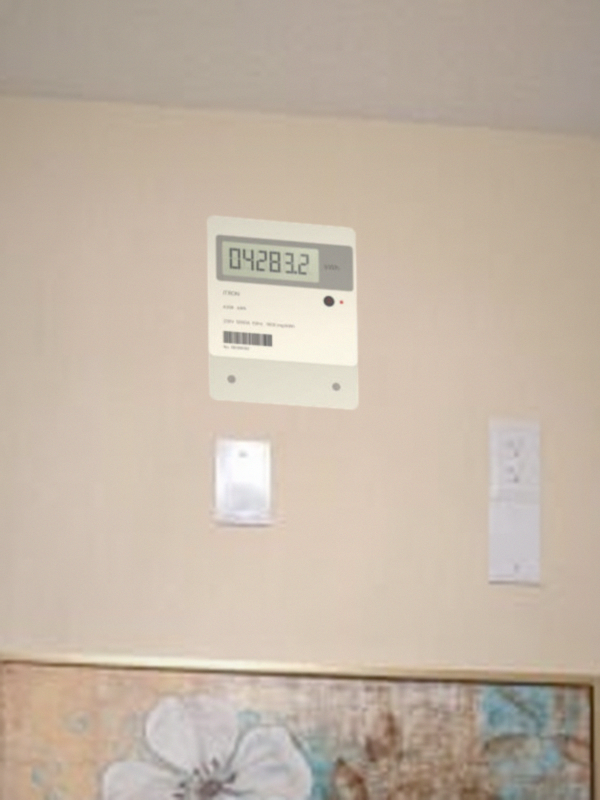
**4283.2** kWh
